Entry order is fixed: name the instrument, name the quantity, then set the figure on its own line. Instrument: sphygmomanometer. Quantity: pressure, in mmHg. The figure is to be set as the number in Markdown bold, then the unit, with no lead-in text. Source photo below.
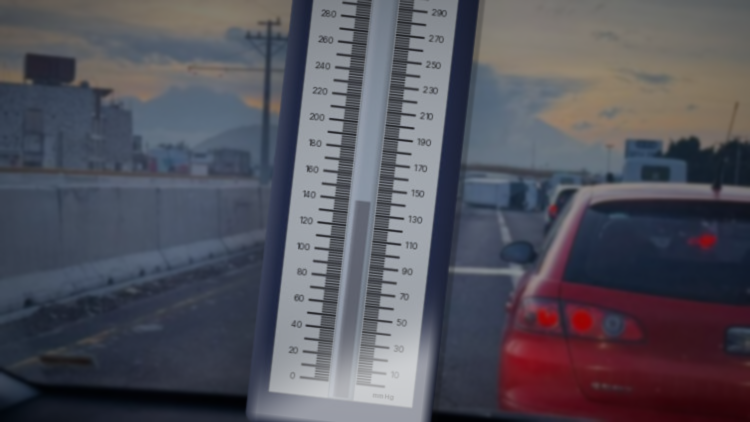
**140** mmHg
